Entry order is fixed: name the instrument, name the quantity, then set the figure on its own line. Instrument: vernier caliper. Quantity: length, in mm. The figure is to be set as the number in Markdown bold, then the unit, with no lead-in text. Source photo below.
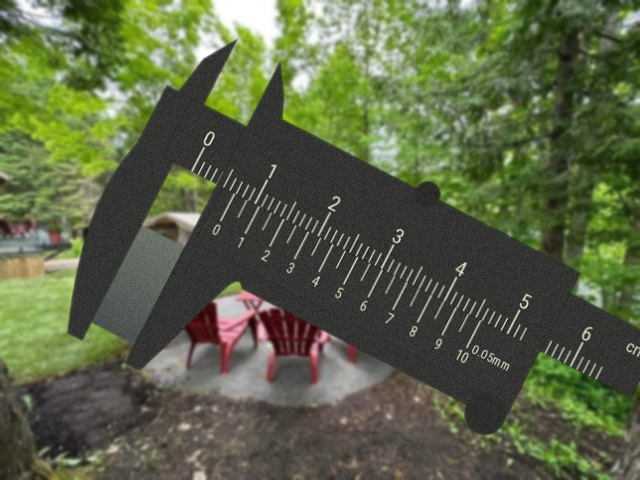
**6.8** mm
